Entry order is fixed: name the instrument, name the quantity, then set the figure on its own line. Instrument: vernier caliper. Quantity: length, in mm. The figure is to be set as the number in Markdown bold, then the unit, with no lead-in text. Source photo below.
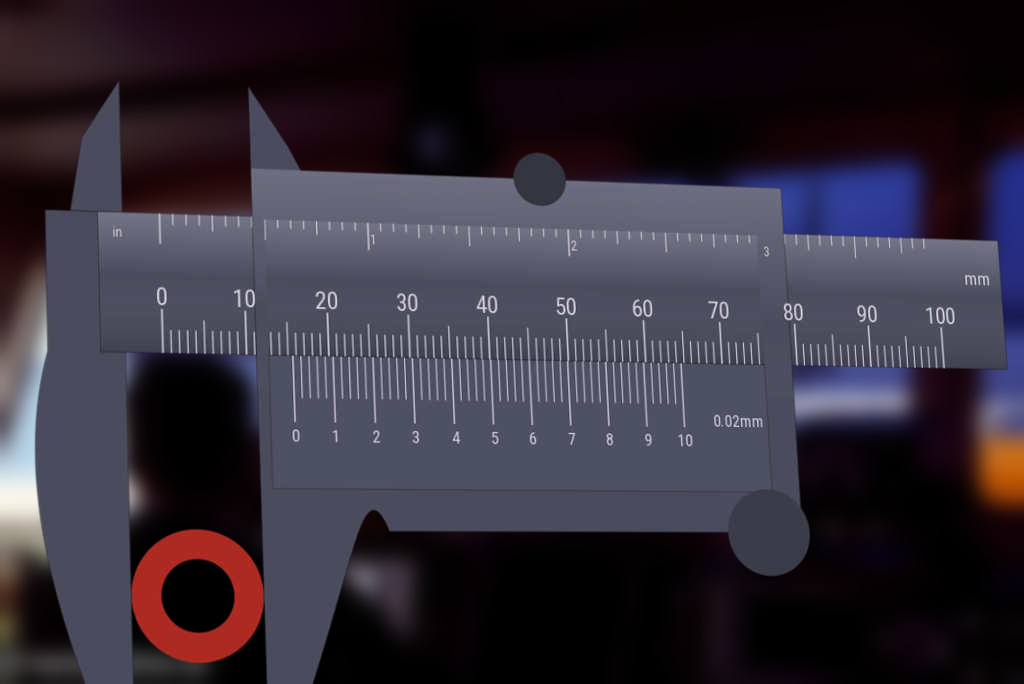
**15.6** mm
